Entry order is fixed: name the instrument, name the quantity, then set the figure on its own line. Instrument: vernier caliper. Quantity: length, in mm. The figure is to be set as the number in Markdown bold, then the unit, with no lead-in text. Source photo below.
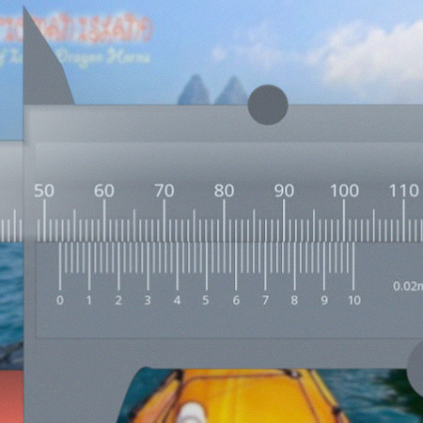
**52.6** mm
